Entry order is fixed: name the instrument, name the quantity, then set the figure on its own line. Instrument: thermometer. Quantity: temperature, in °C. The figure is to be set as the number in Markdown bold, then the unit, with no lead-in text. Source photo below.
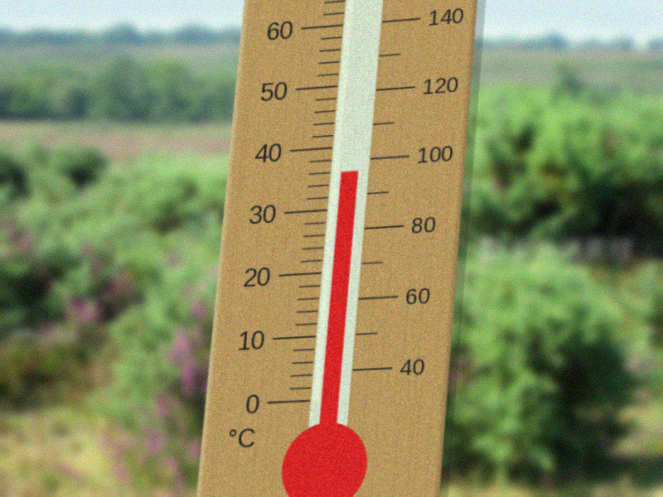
**36** °C
